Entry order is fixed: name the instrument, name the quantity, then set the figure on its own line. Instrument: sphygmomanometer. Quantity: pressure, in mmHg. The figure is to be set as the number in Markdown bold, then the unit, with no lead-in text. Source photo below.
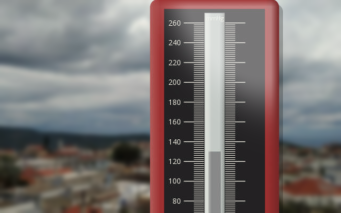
**130** mmHg
